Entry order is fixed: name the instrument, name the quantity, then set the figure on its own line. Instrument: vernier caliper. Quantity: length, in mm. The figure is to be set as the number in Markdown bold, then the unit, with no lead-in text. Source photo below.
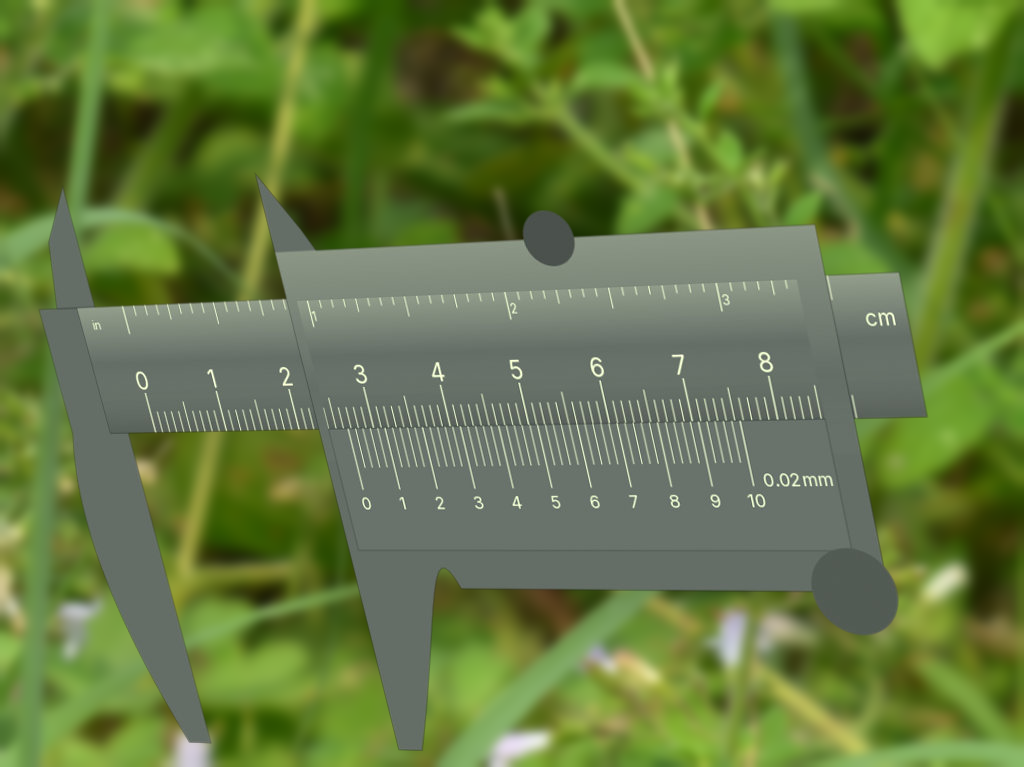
**26.6** mm
